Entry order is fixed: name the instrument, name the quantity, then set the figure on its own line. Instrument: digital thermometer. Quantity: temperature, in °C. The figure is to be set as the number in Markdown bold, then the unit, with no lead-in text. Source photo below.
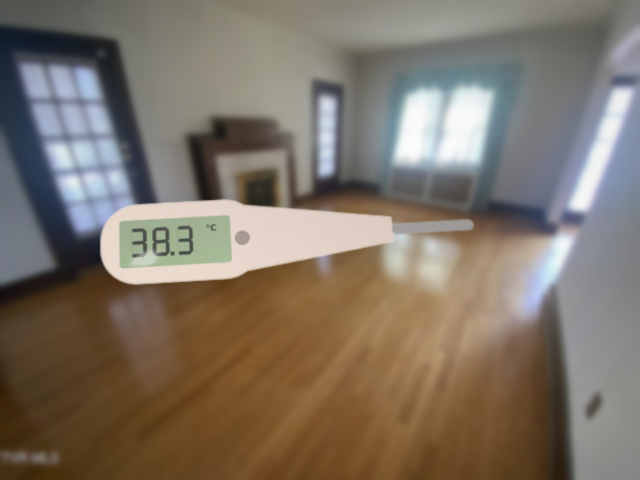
**38.3** °C
